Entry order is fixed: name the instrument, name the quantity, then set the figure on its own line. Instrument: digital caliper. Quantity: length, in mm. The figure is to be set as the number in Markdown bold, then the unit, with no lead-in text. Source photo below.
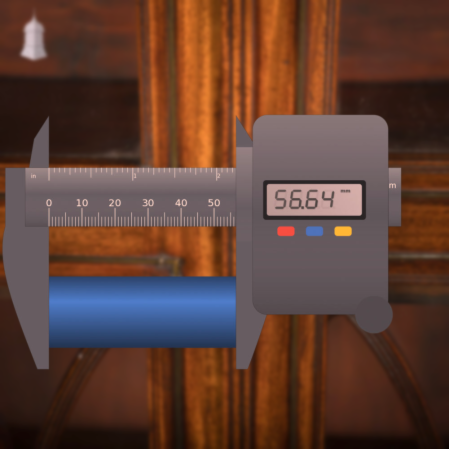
**56.64** mm
